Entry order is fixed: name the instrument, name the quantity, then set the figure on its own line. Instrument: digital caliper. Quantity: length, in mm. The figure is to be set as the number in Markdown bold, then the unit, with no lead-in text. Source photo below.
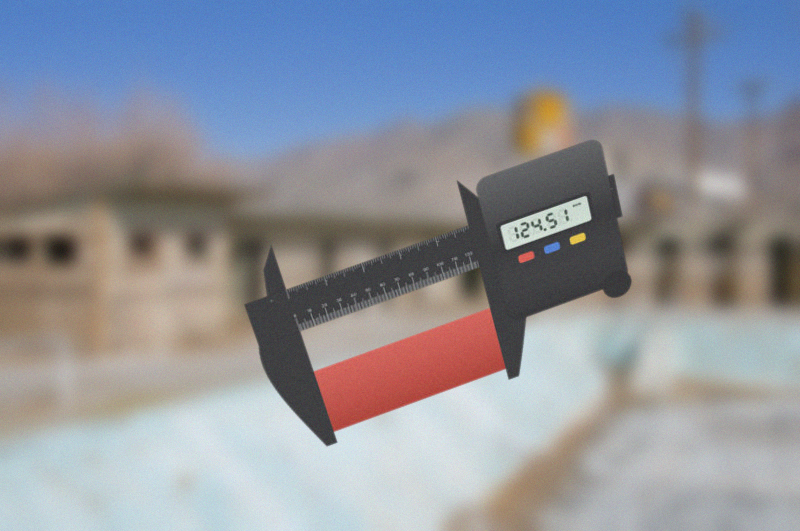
**124.51** mm
